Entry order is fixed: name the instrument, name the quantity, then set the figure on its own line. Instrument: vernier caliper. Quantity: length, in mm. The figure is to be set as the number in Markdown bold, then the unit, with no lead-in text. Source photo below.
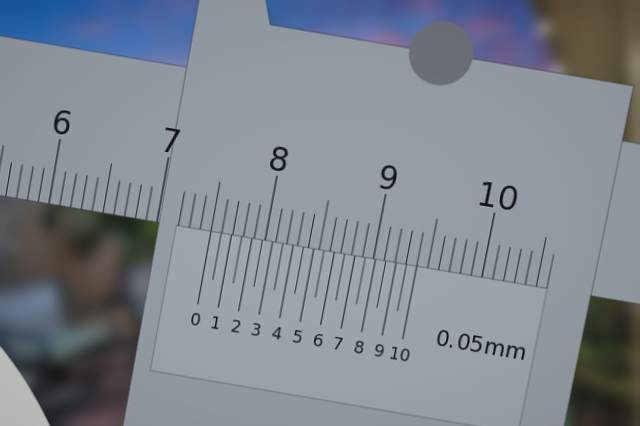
**75.0** mm
